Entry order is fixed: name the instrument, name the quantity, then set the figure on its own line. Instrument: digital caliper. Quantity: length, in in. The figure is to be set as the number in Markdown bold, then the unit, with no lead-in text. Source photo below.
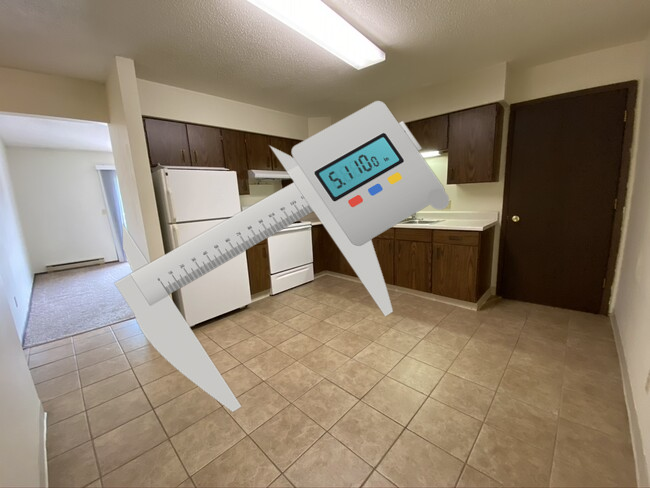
**5.1100** in
